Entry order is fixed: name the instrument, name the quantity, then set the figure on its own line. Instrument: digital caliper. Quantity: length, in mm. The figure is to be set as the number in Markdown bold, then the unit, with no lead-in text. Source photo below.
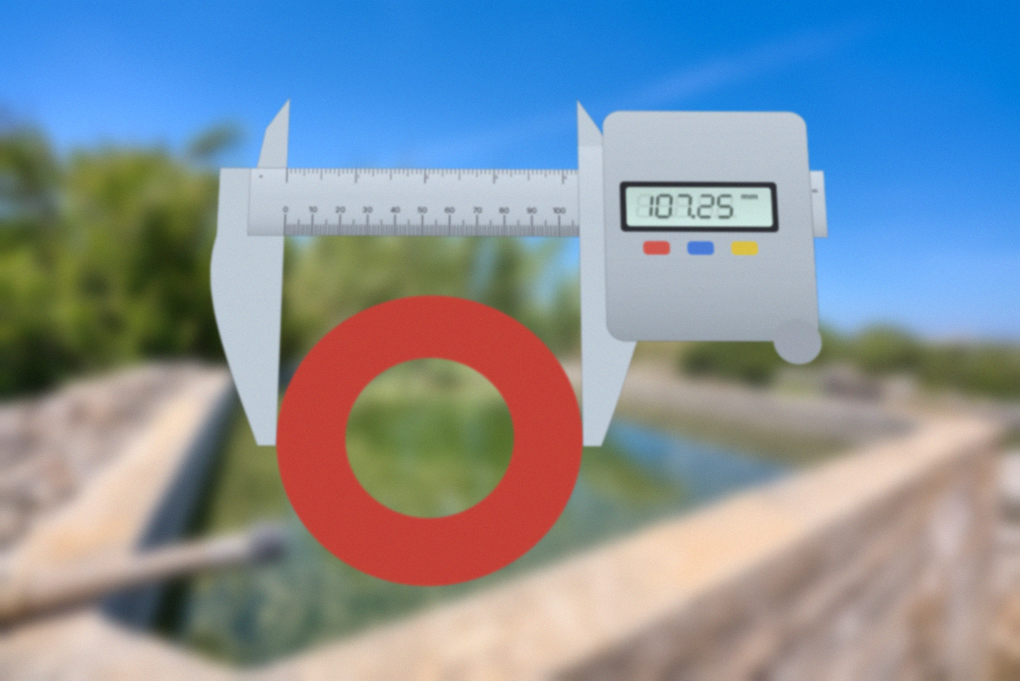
**107.25** mm
